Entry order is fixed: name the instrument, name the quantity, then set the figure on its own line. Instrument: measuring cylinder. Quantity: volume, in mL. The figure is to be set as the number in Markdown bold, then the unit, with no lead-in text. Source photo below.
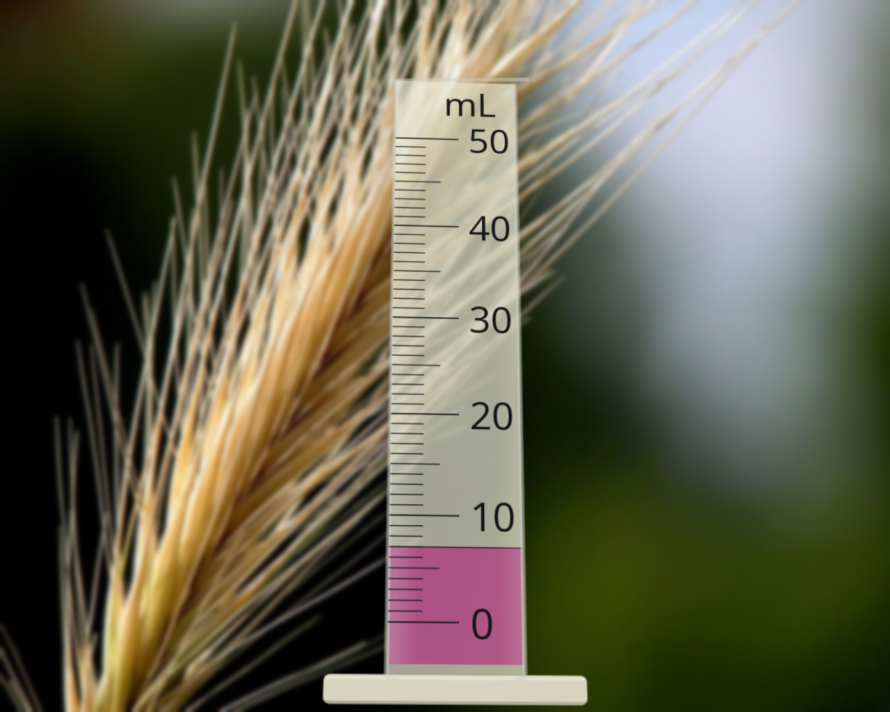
**7** mL
